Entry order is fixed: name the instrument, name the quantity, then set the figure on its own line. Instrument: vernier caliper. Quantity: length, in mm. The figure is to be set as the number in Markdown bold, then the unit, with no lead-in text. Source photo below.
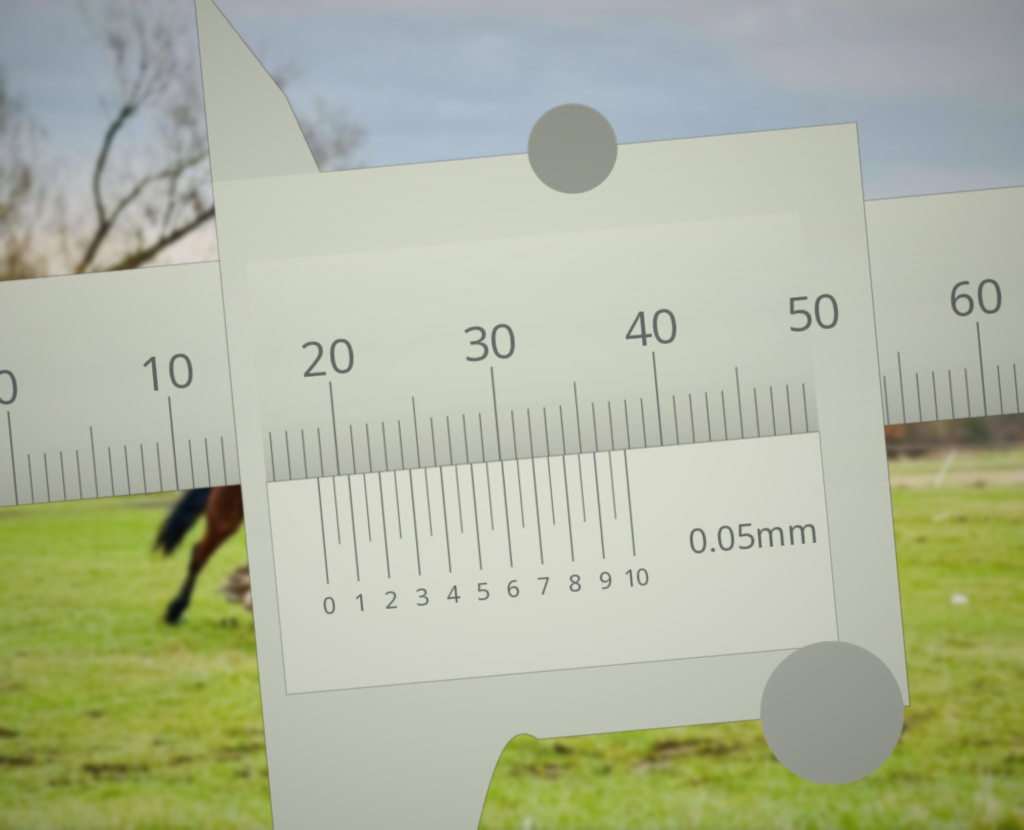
**18.7** mm
